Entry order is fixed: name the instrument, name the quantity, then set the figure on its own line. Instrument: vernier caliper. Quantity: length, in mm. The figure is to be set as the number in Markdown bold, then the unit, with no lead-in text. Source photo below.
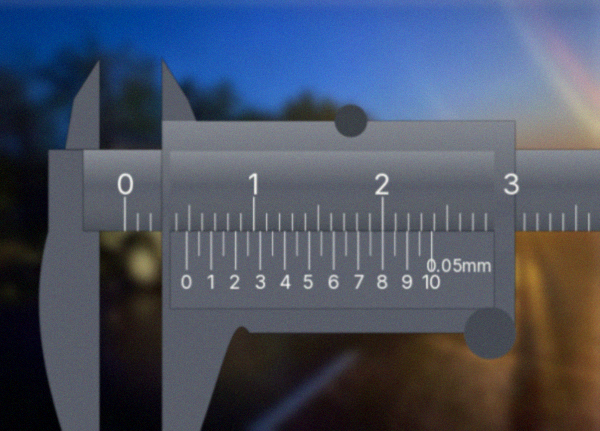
**4.8** mm
